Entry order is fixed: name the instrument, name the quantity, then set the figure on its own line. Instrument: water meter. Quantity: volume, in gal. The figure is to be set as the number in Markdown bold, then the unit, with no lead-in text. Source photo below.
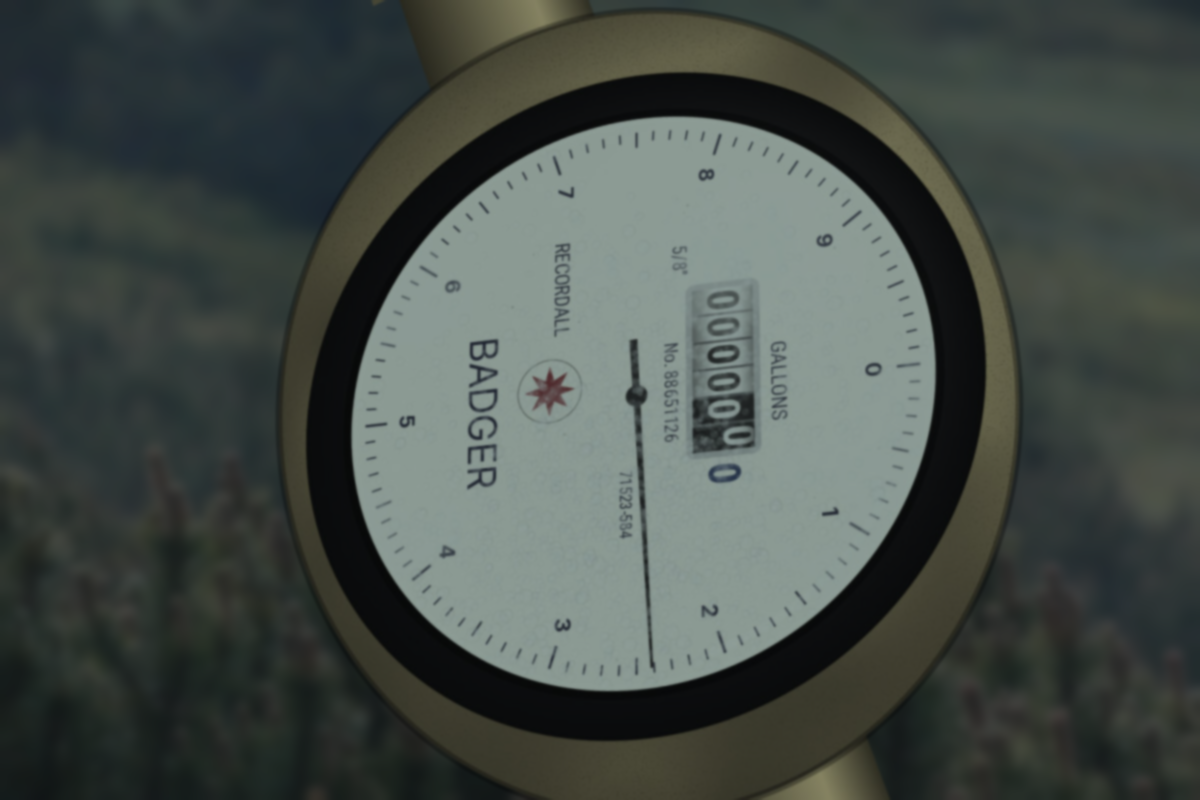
**2.4** gal
